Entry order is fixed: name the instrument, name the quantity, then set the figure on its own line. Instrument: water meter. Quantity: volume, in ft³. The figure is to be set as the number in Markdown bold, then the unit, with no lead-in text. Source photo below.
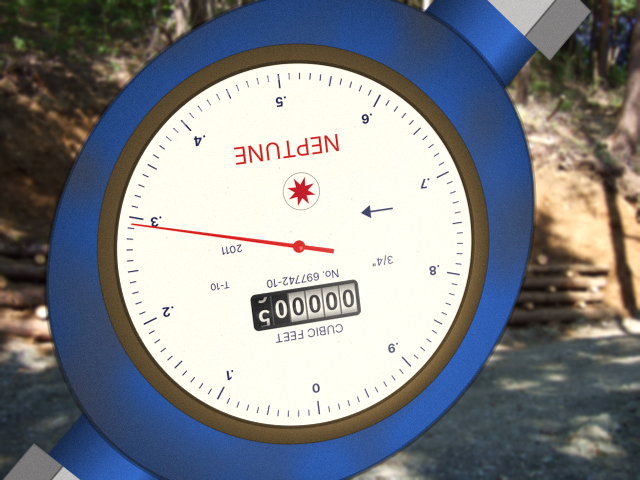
**5.29** ft³
